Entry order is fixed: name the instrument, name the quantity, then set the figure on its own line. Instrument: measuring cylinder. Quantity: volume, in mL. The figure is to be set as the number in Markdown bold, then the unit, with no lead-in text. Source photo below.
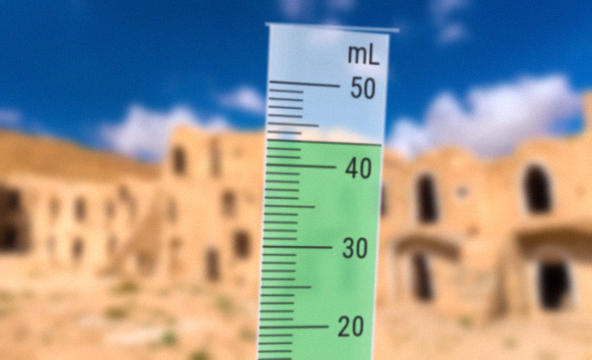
**43** mL
